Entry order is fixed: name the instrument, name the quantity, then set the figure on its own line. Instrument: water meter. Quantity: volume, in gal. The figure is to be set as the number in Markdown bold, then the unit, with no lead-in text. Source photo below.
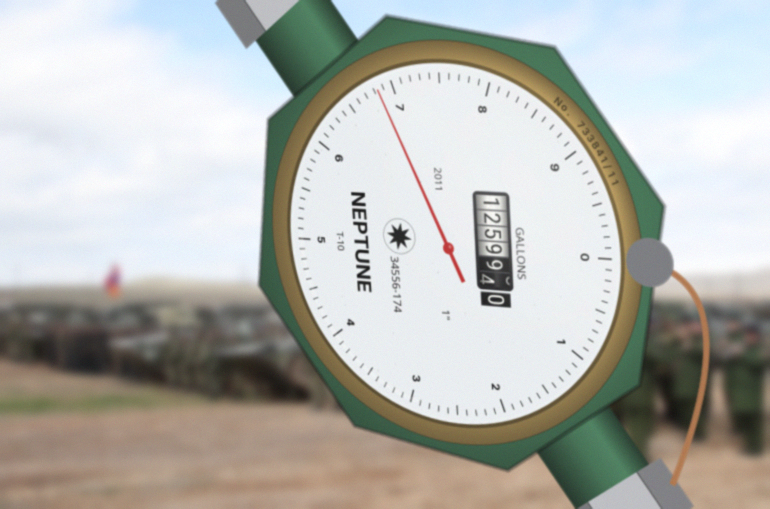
**1259936.8** gal
